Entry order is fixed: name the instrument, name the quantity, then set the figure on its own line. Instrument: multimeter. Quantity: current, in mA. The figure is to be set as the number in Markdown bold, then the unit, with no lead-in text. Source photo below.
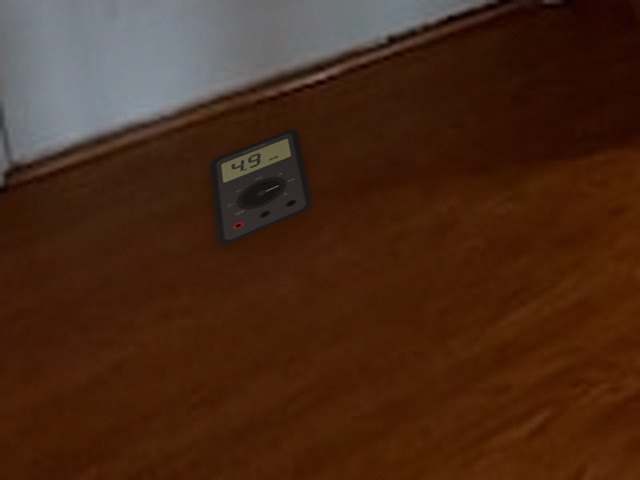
**4.9** mA
